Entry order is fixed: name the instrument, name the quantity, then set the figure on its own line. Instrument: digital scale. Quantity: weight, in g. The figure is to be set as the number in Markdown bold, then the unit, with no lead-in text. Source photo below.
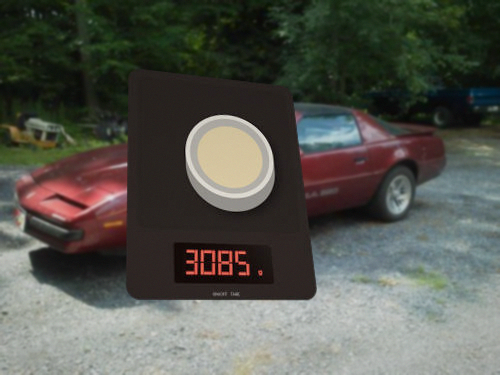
**3085** g
